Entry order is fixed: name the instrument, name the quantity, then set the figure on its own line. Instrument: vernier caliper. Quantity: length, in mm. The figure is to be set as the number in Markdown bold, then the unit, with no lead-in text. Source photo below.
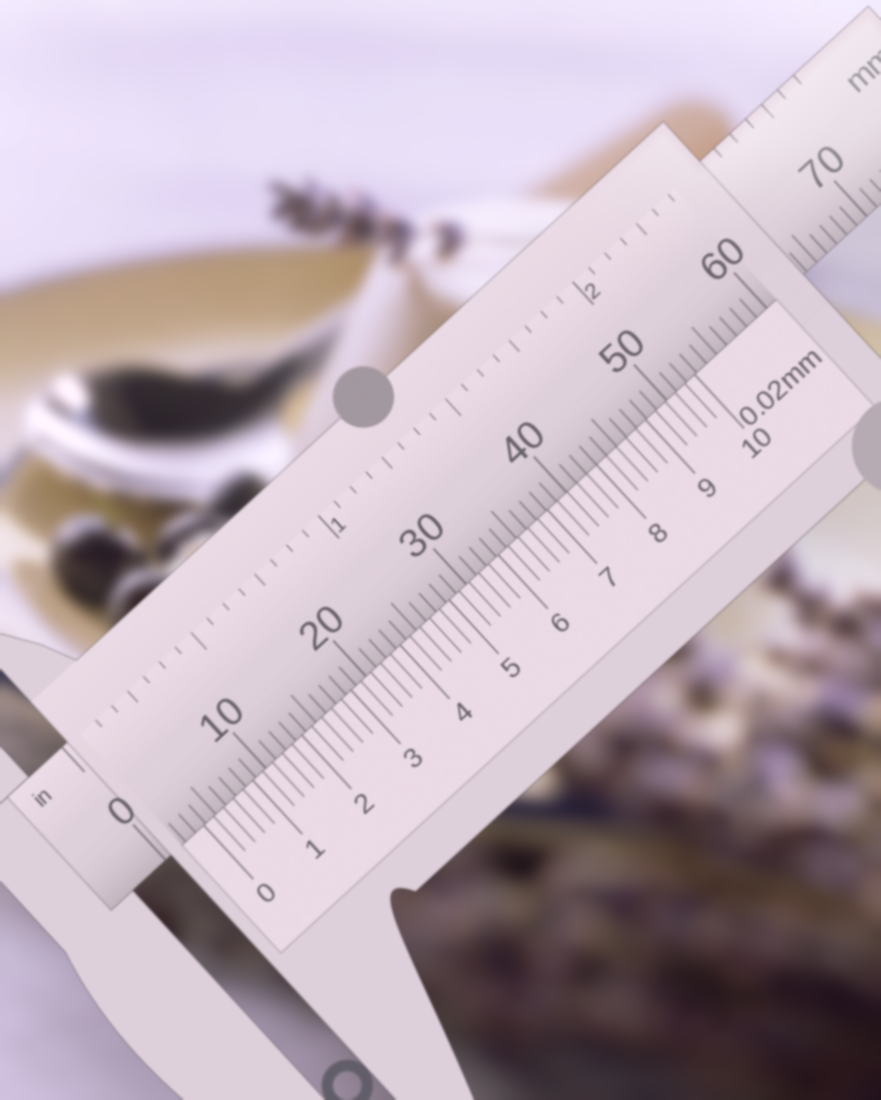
**3.8** mm
